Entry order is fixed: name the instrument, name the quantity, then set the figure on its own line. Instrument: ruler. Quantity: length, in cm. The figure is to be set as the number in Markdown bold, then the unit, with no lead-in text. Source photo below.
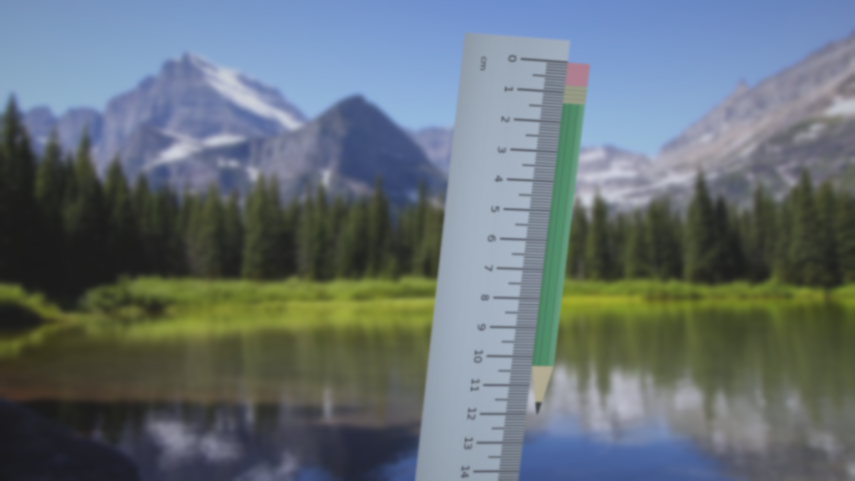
**12** cm
